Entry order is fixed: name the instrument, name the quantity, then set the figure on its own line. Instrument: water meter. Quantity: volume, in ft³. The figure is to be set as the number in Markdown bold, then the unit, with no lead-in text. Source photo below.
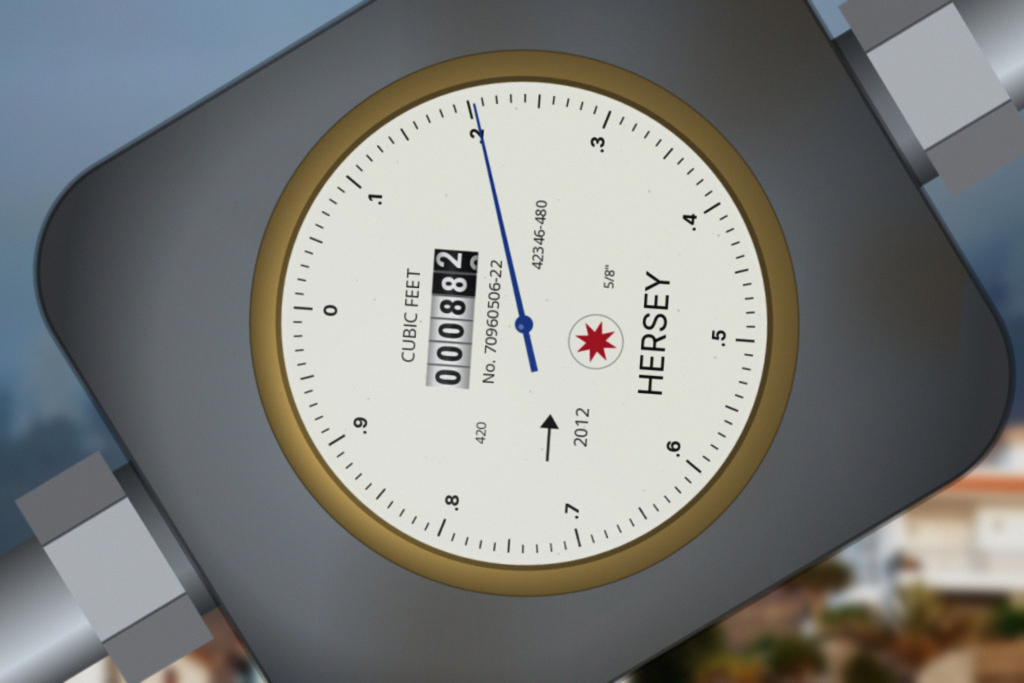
**882.20** ft³
